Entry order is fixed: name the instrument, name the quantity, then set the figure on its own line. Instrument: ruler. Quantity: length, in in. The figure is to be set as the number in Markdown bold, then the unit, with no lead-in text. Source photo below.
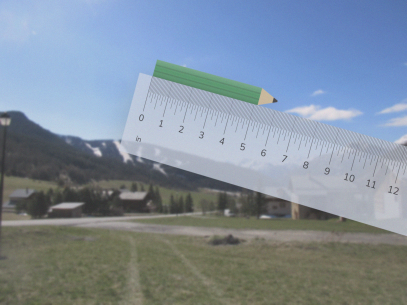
**6** in
